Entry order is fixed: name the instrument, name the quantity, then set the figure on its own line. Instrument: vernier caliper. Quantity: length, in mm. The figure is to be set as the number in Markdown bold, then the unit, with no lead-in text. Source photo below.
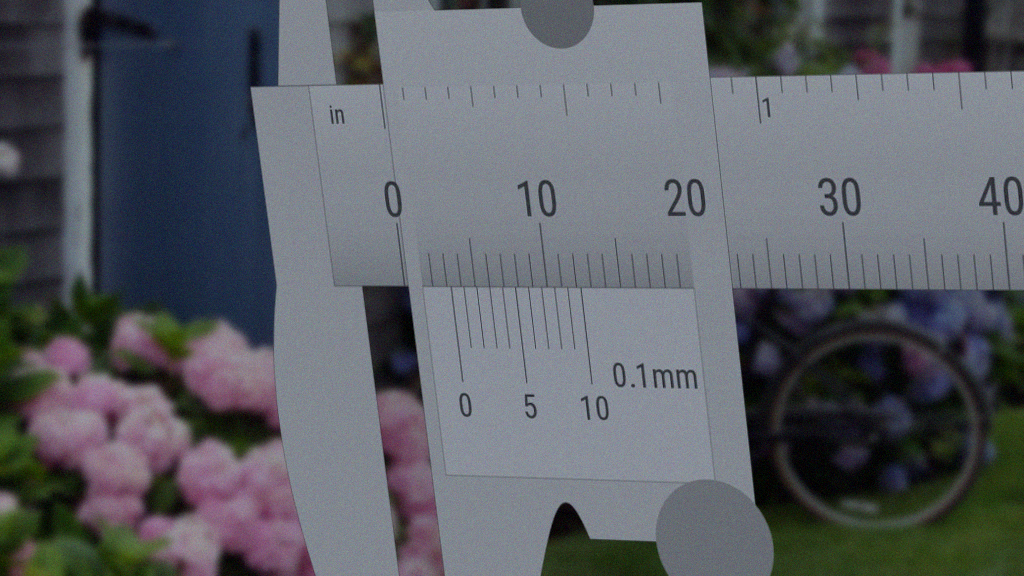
**3.3** mm
